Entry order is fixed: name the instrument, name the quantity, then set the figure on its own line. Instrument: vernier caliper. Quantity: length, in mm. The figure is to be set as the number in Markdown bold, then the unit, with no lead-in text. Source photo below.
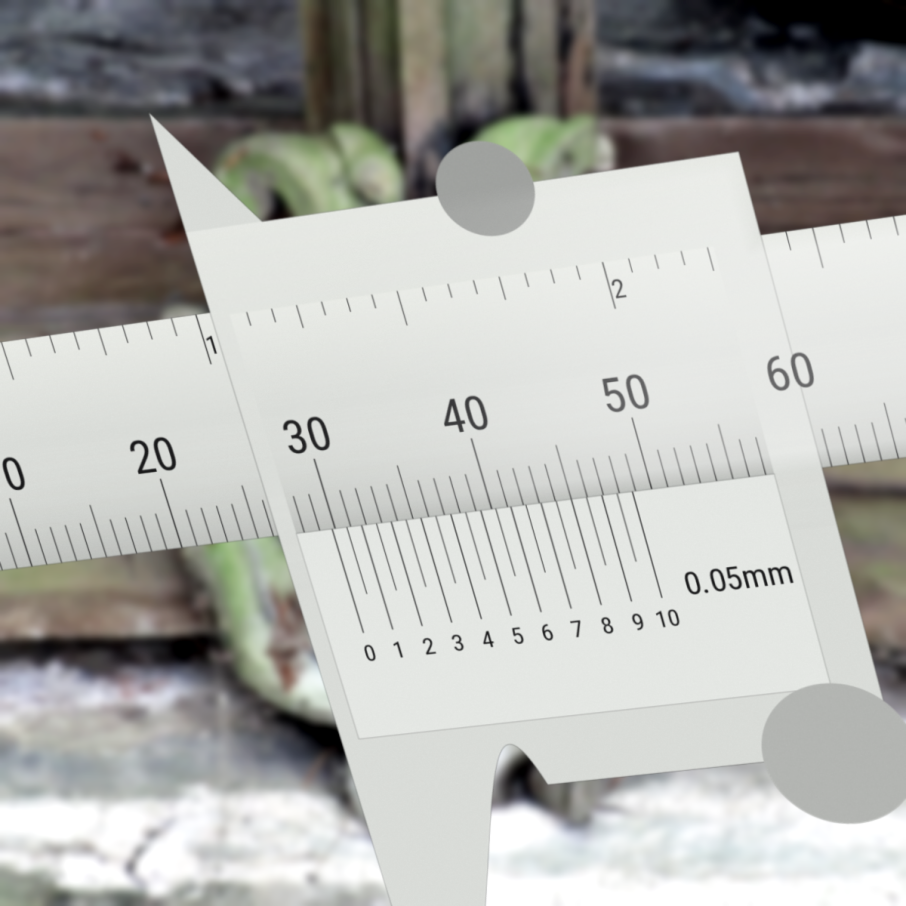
**29.8** mm
